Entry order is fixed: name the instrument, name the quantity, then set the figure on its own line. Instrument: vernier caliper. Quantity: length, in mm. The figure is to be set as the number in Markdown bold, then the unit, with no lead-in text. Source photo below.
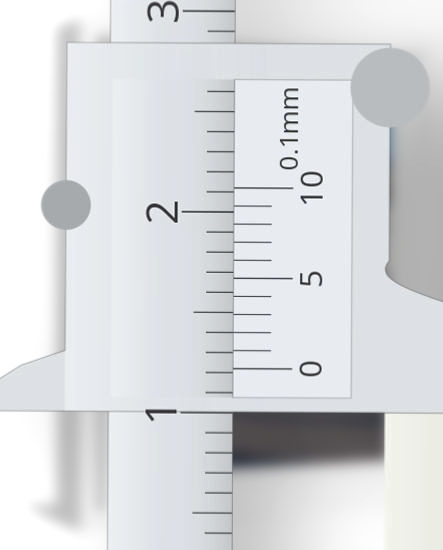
**12.2** mm
